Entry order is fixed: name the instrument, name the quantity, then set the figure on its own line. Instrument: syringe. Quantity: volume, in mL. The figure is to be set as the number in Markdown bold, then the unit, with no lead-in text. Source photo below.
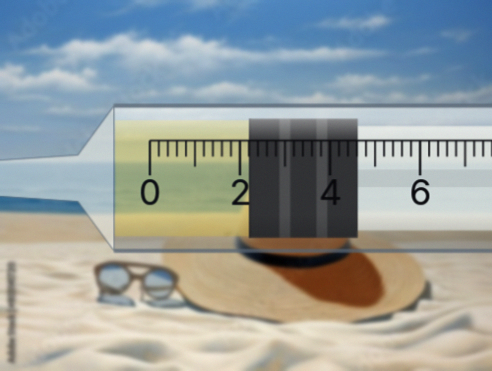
**2.2** mL
